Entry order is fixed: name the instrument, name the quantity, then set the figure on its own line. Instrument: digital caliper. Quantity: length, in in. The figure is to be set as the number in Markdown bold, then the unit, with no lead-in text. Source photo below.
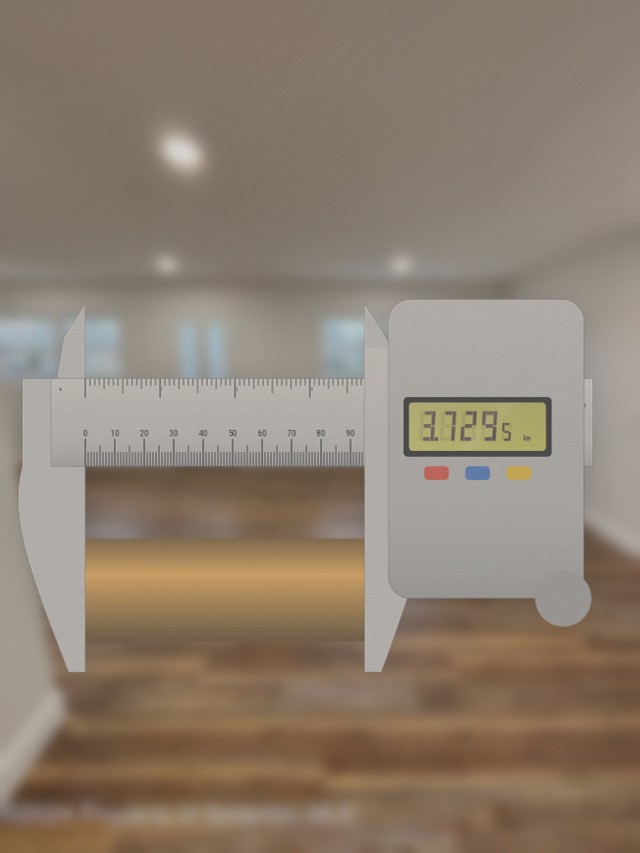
**3.7295** in
